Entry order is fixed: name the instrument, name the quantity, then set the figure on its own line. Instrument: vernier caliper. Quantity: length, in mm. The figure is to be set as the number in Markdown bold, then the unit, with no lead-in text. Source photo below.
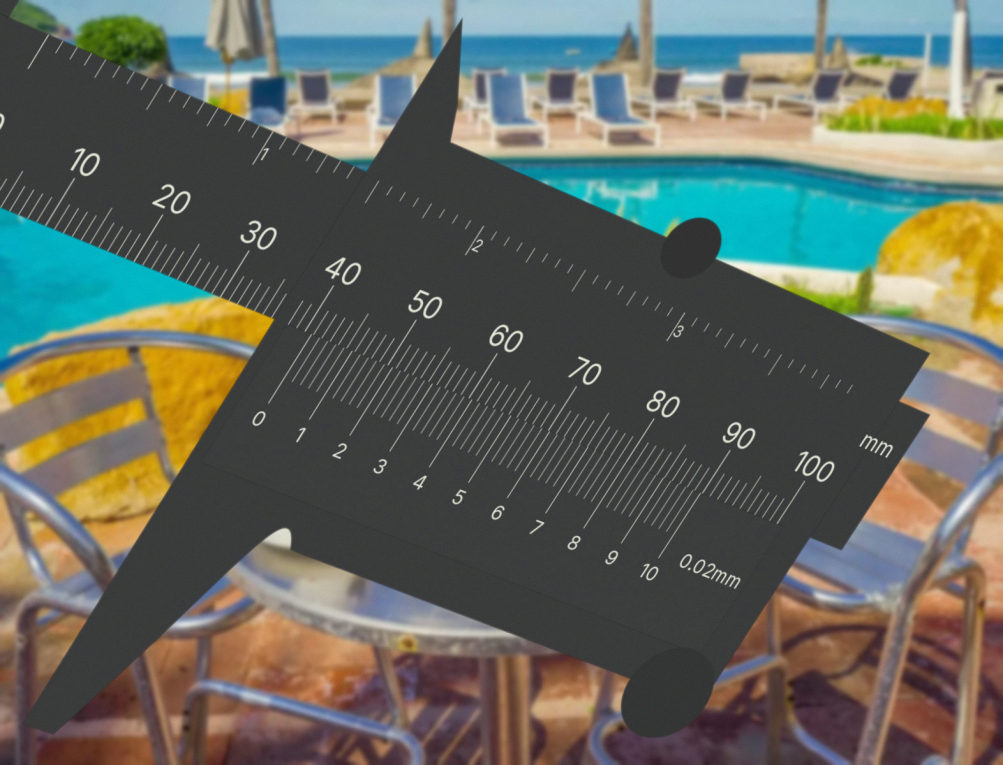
**40.8** mm
